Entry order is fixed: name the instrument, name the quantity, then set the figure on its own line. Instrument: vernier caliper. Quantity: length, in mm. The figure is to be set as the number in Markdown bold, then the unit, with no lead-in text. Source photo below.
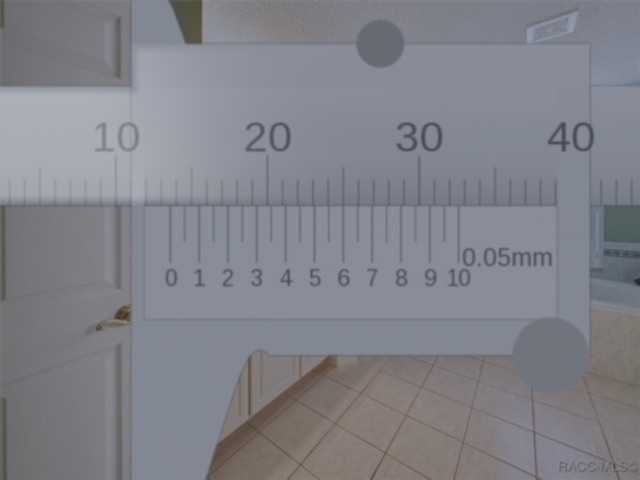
**13.6** mm
